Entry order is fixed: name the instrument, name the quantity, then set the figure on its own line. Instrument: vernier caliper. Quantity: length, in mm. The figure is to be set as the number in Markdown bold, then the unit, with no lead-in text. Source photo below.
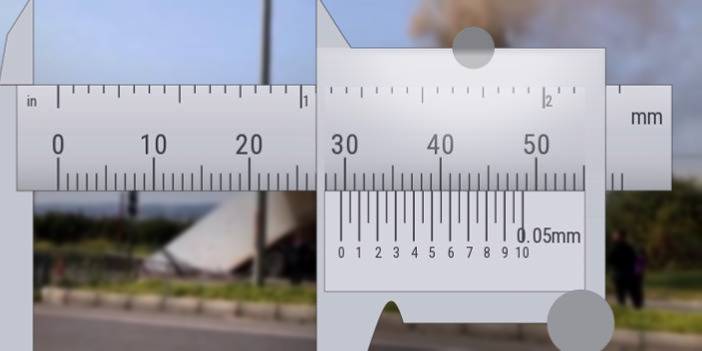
**29.6** mm
